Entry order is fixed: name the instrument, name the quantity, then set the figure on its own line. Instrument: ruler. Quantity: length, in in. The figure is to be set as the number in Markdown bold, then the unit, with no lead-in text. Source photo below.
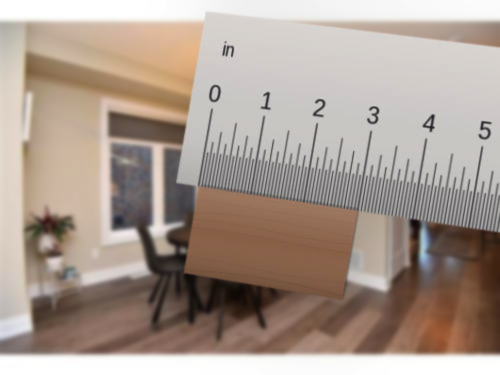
**3** in
